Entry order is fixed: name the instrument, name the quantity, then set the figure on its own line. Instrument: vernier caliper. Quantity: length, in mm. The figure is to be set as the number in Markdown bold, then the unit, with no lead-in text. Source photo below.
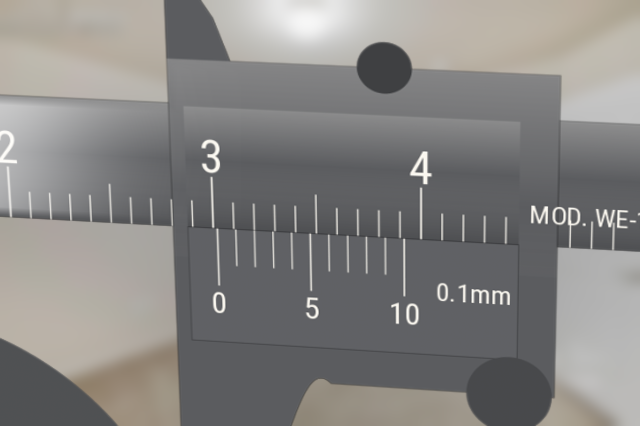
**30.2** mm
